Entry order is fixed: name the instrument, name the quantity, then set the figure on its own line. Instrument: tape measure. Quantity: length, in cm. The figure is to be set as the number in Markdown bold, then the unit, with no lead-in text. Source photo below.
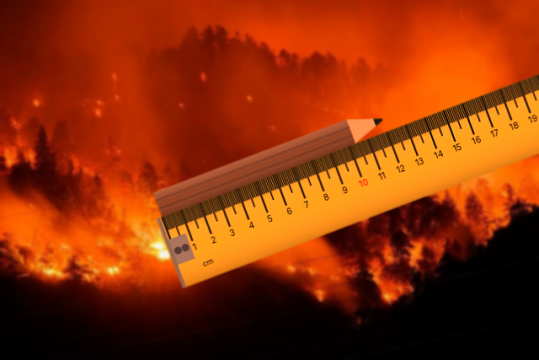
**12** cm
